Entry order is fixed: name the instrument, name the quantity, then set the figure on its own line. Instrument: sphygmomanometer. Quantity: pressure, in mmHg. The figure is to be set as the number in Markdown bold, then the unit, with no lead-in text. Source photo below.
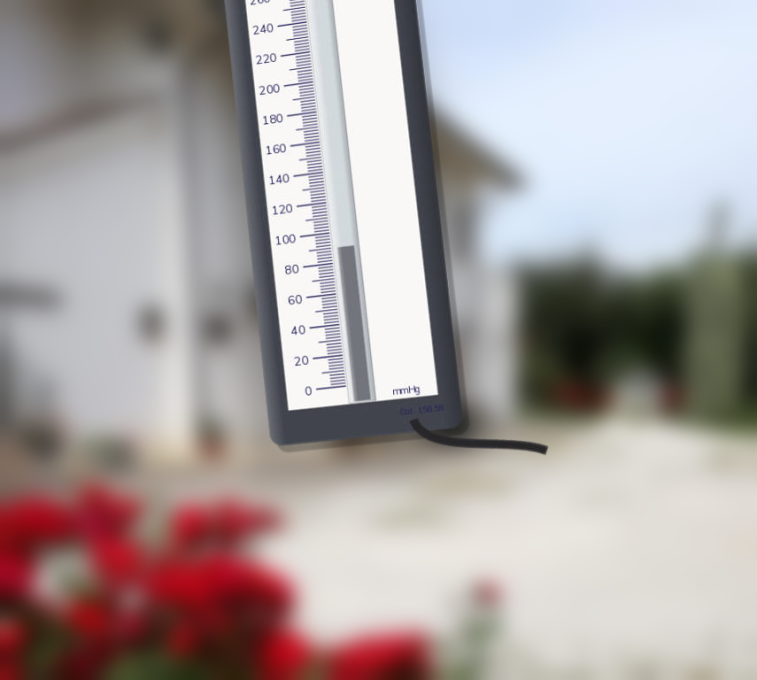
**90** mmHg
